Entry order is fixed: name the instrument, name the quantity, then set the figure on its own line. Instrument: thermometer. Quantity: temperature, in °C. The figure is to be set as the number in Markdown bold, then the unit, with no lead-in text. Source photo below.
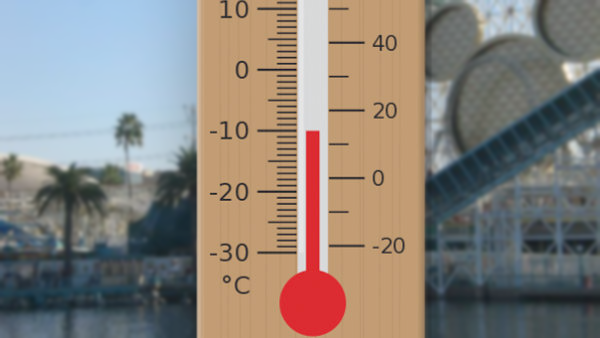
**-10** °C
